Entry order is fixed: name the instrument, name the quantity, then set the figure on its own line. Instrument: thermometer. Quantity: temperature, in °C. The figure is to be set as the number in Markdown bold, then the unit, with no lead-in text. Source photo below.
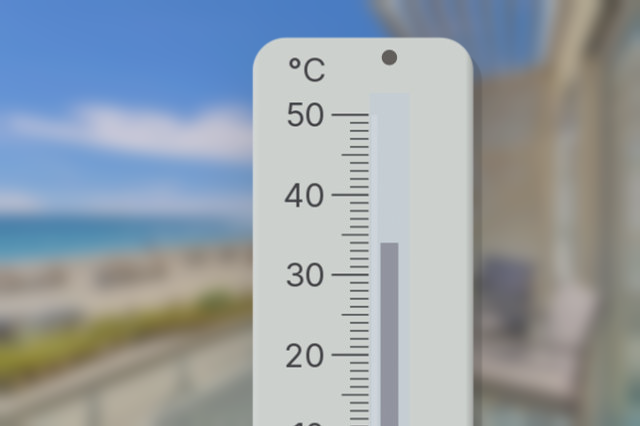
**34** °C
